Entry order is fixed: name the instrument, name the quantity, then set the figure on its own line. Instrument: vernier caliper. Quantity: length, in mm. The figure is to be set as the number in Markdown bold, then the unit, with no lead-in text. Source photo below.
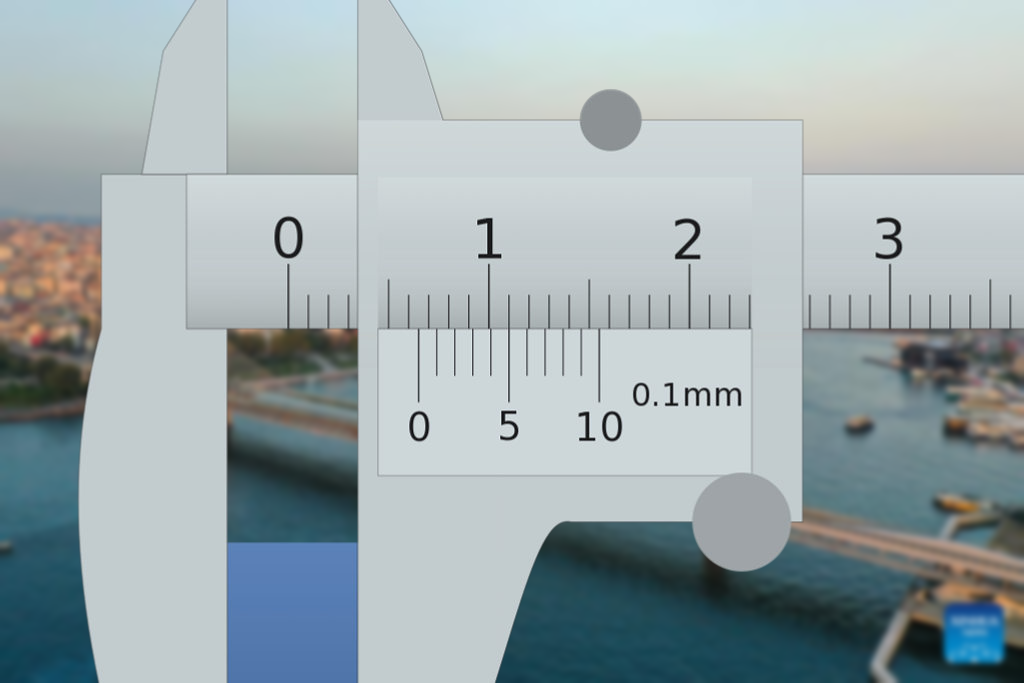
**6.5** mm
